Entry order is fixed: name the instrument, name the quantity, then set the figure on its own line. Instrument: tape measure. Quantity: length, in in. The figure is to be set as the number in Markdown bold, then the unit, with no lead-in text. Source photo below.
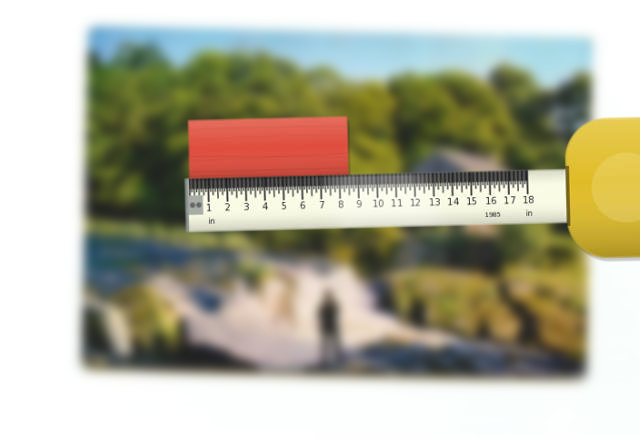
**8.5** in
